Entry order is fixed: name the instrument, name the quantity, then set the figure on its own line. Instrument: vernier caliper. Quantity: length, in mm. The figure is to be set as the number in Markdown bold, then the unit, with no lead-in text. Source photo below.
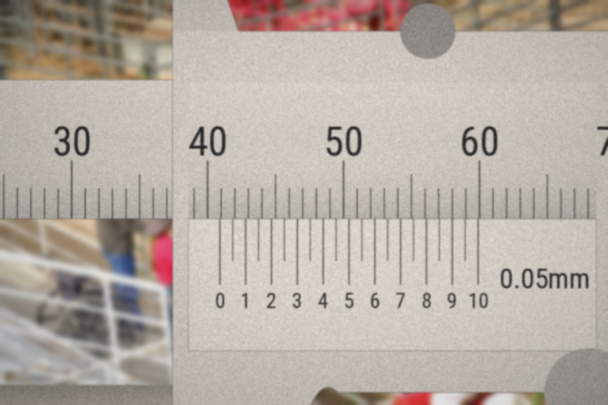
**40.9** mm
